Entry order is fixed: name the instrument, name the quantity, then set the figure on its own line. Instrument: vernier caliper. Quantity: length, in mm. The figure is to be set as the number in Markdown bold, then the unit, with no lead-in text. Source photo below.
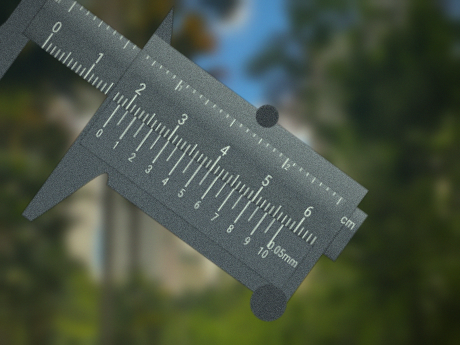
**18.5** mm
